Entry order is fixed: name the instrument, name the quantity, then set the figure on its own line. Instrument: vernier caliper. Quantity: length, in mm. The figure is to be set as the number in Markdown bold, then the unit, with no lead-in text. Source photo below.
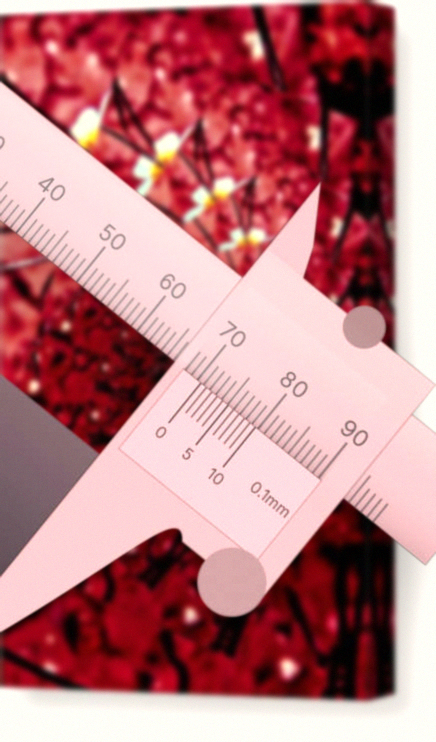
**70.6** mm
